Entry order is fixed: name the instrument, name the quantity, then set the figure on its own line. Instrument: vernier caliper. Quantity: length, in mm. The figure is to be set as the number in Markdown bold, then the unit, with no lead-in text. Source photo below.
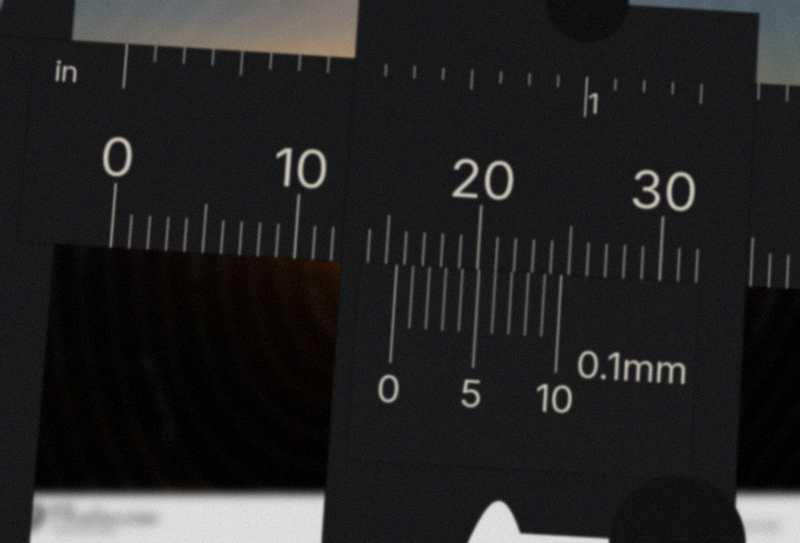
**15.6** mm
